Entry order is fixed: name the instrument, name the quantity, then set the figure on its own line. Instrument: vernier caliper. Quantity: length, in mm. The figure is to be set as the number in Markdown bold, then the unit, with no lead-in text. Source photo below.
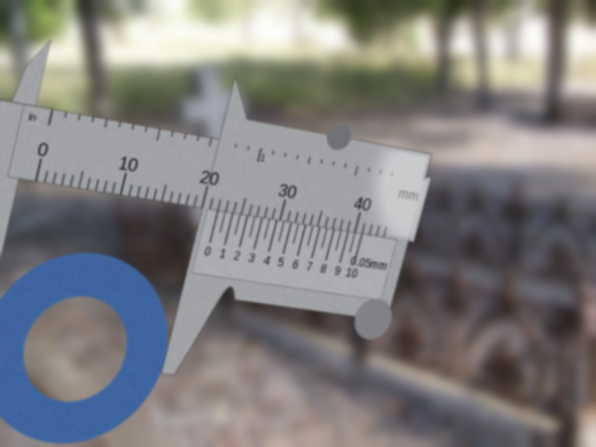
**22.0** mm
